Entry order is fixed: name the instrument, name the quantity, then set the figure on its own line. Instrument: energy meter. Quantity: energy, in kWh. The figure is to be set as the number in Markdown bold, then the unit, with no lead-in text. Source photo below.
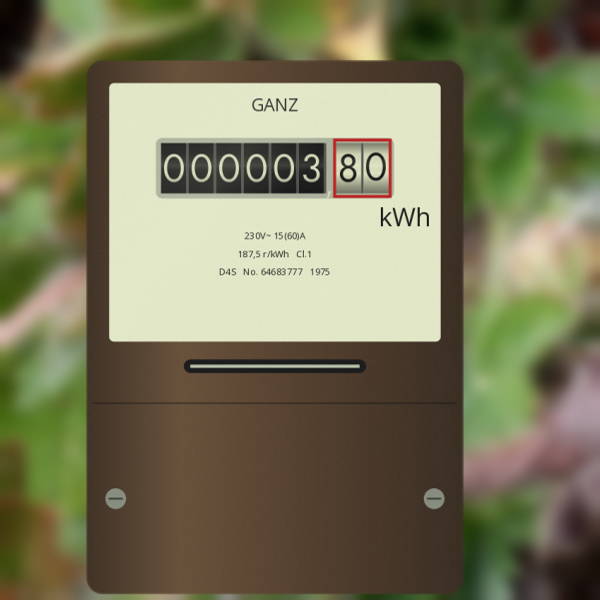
**3.80** kWh
